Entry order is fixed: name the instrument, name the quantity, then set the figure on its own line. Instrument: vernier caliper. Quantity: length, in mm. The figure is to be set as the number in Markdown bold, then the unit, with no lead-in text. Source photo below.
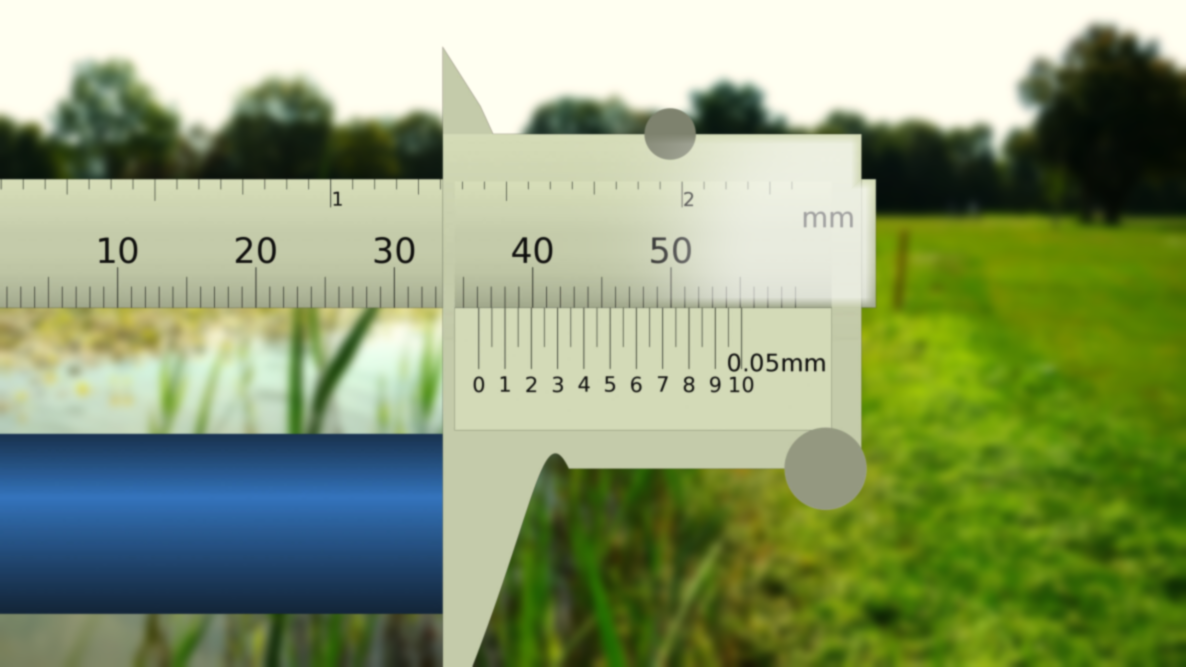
**36.1** mm
